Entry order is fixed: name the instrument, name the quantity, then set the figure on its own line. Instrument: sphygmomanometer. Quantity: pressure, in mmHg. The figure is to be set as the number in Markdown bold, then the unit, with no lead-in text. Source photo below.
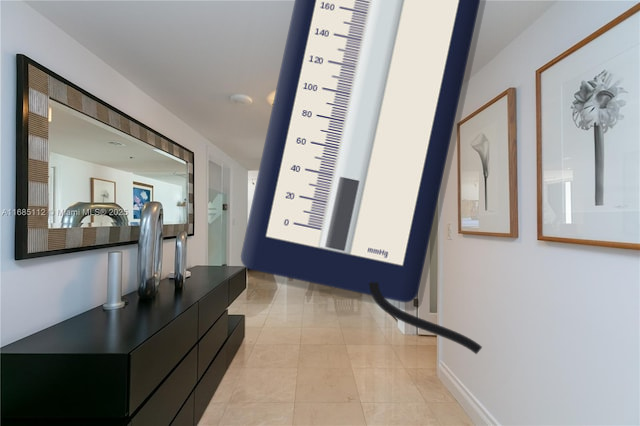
**40** mmHg
